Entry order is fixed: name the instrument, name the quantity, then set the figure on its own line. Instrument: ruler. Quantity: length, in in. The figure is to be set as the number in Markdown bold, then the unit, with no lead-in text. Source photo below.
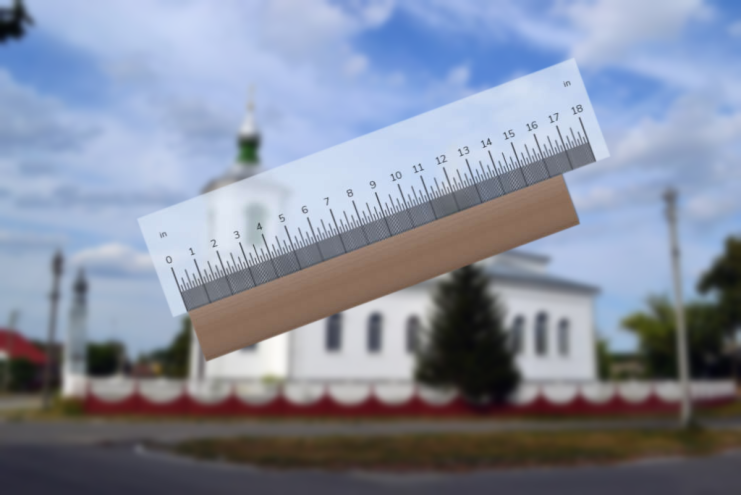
**16.5** in
